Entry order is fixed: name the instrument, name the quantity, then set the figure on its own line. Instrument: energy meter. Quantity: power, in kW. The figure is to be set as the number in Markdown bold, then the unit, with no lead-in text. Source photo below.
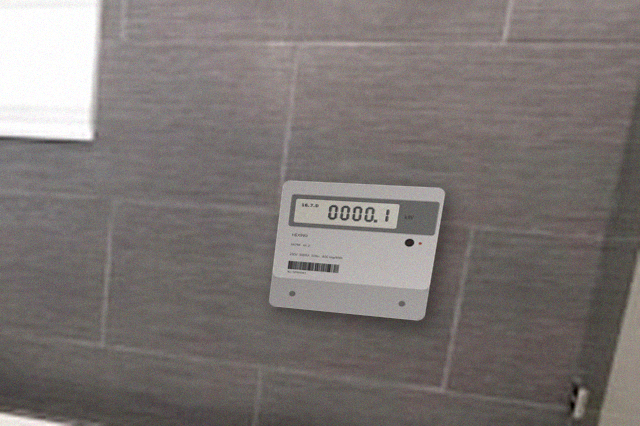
**0.1** kW
